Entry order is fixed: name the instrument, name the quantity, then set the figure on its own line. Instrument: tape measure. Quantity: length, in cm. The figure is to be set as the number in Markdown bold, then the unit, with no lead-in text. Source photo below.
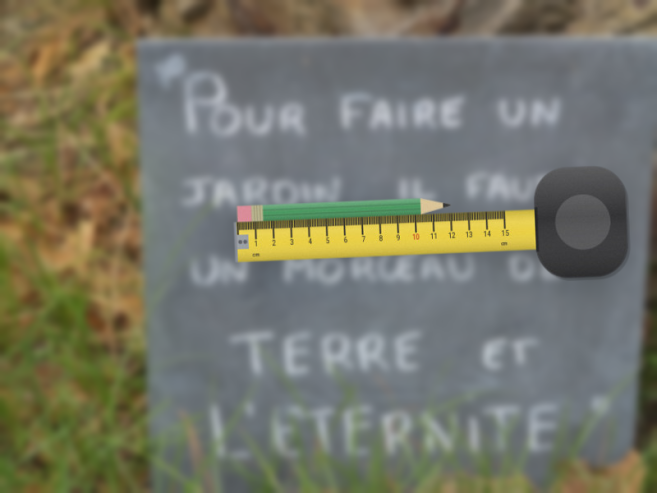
**12** cm
